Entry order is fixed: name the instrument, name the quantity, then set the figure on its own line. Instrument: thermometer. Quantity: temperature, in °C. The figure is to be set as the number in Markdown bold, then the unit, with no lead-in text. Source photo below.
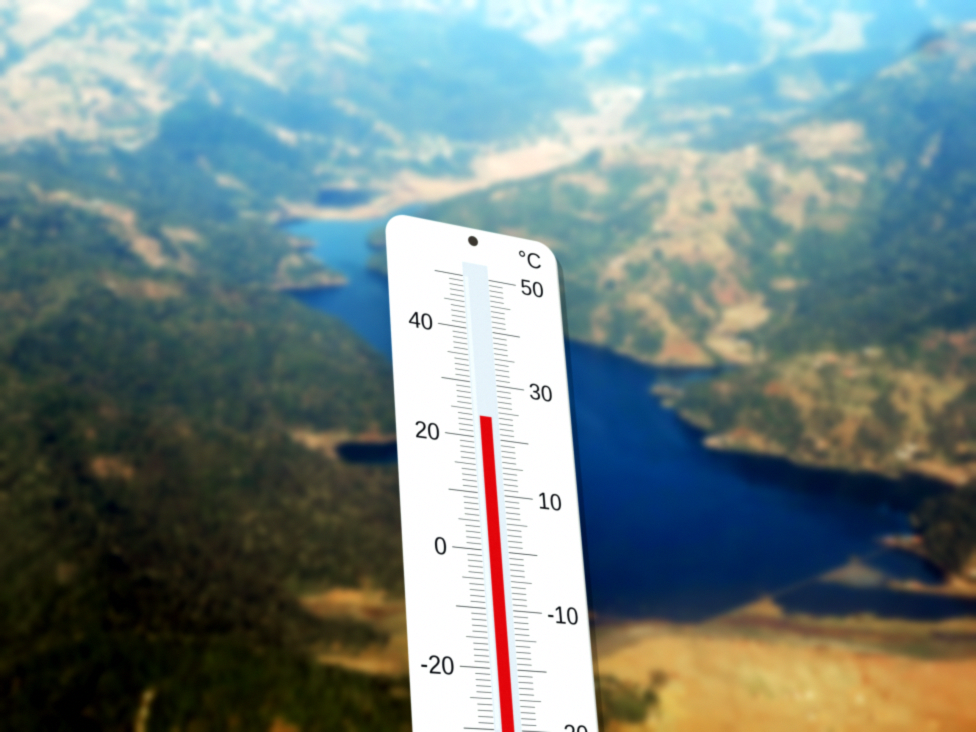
**24** °C
